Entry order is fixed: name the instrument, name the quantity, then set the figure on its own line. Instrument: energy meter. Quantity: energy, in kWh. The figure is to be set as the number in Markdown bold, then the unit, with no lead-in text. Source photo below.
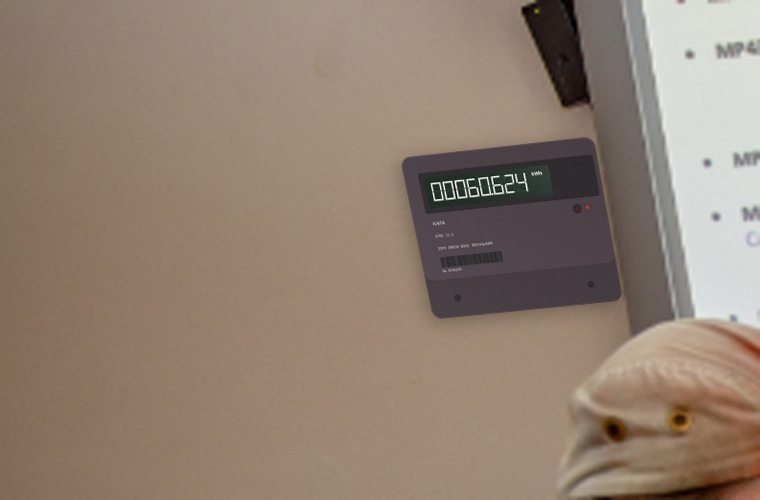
**60.624** kWh
